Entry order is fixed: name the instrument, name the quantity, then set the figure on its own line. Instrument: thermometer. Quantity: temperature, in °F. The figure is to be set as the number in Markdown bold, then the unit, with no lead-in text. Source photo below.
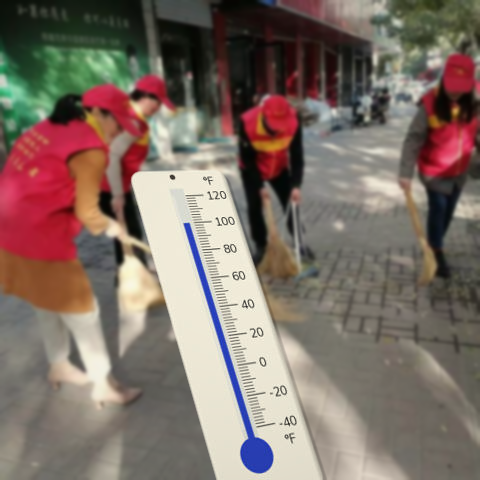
**100** °F
